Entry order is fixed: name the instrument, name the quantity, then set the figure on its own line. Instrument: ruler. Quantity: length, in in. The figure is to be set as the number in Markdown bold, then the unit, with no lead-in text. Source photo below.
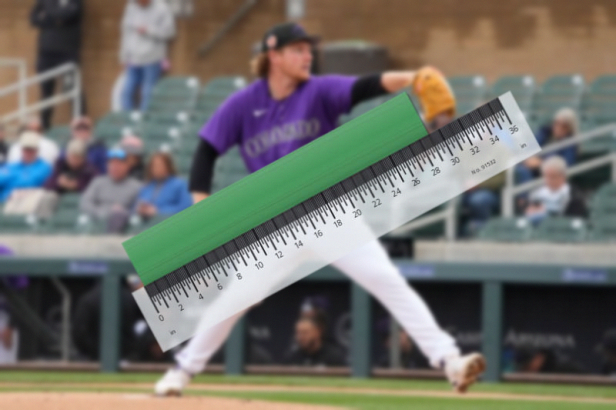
**29** in
